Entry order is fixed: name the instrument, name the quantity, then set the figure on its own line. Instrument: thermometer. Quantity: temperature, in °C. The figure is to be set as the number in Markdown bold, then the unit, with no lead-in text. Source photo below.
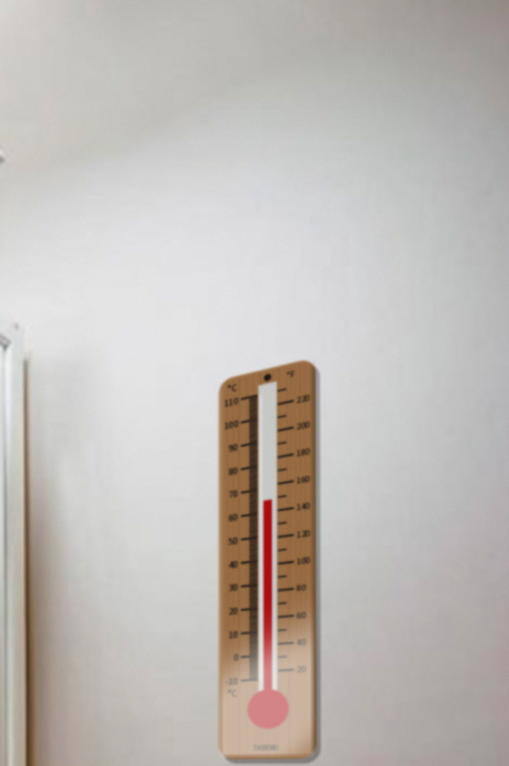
**65** °C
